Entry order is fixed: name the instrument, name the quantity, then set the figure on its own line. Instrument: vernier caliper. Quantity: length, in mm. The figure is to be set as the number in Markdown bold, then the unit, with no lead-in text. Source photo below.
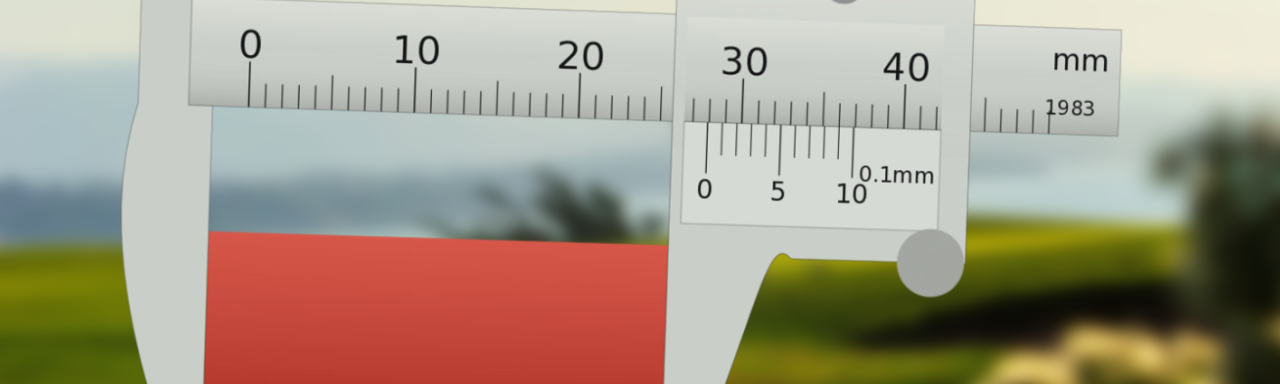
**27.9** mm
